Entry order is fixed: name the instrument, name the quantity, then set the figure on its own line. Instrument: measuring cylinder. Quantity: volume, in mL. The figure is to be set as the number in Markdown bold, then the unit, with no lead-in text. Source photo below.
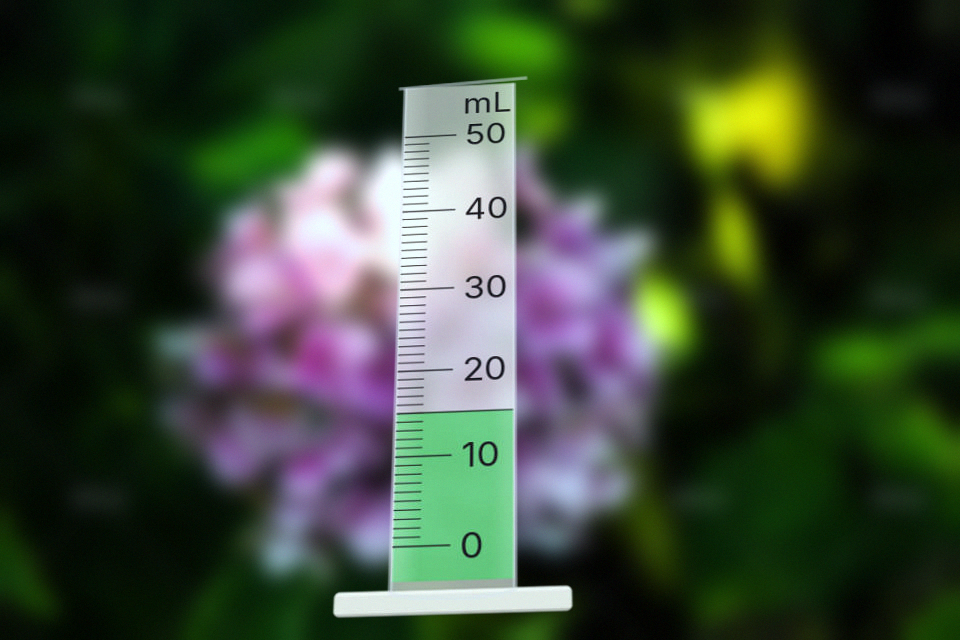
**15** mL
